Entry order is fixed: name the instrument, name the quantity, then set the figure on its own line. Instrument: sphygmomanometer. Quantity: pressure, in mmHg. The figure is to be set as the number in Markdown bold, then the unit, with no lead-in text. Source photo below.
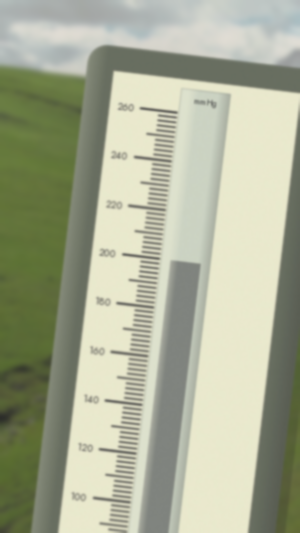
**200** mmHg
